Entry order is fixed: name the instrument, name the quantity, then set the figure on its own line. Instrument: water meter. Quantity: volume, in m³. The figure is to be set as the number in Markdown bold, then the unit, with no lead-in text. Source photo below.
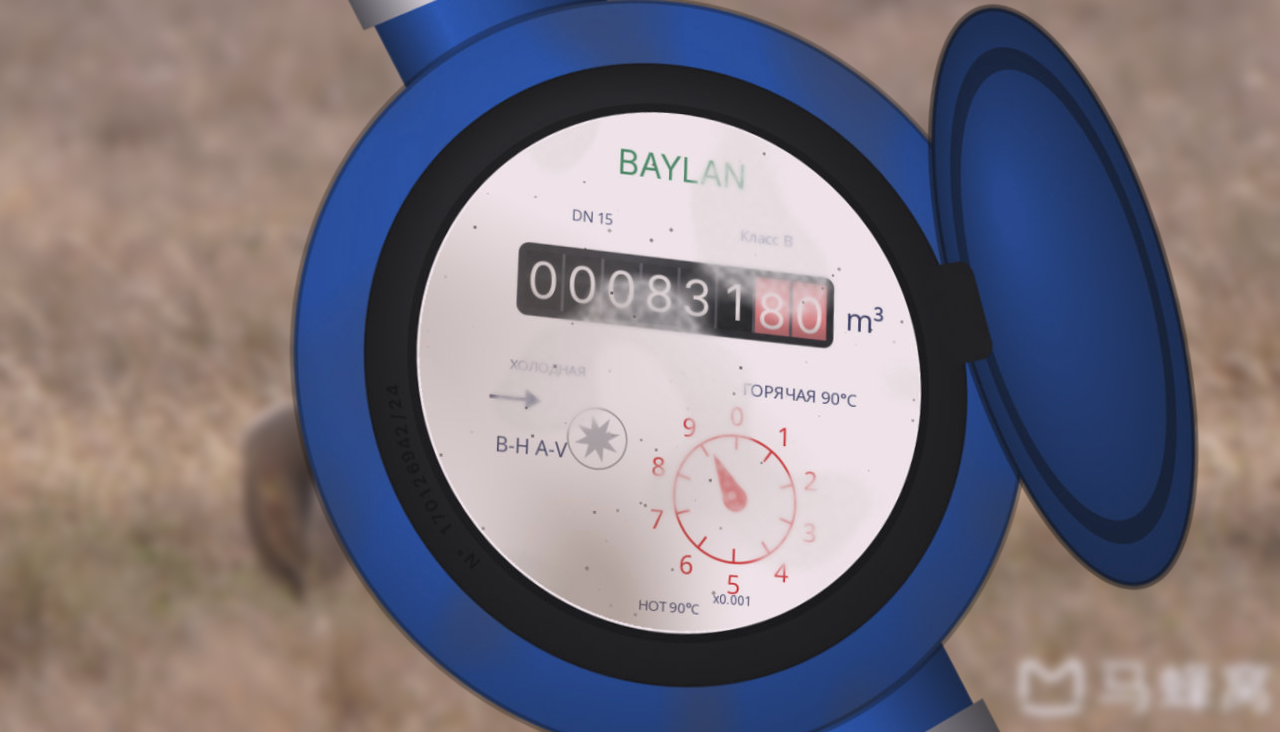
**831.799** m³
